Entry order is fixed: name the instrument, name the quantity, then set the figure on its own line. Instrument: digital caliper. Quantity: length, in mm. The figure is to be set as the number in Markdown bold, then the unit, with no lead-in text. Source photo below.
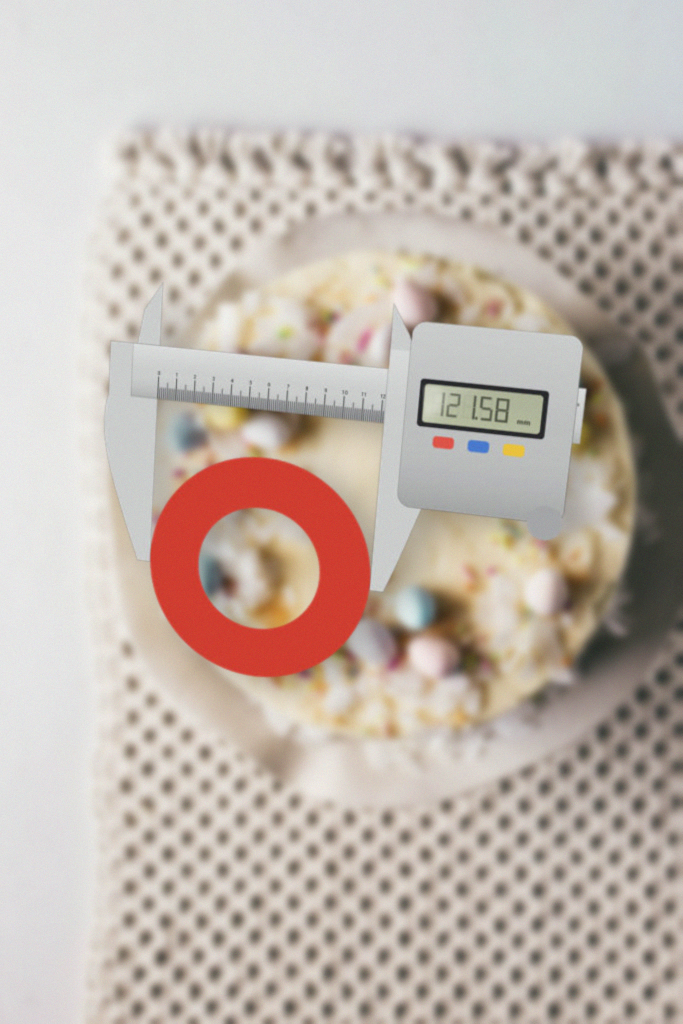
**121.58** mm
